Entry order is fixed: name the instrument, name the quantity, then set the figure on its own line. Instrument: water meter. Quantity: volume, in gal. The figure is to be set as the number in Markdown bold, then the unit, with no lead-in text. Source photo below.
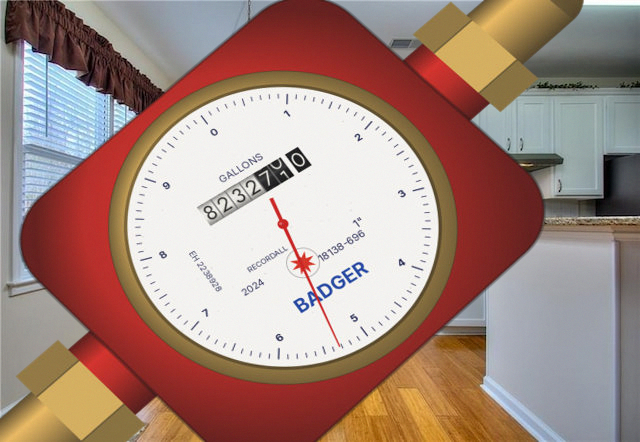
**8232705.3** gal
